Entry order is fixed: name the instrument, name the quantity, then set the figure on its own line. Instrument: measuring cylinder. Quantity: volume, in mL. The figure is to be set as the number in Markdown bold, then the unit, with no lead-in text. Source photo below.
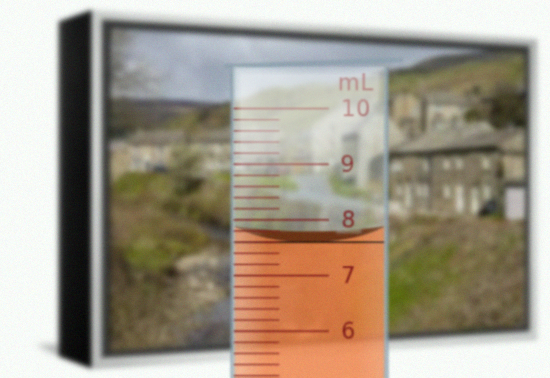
**7.6** mL
